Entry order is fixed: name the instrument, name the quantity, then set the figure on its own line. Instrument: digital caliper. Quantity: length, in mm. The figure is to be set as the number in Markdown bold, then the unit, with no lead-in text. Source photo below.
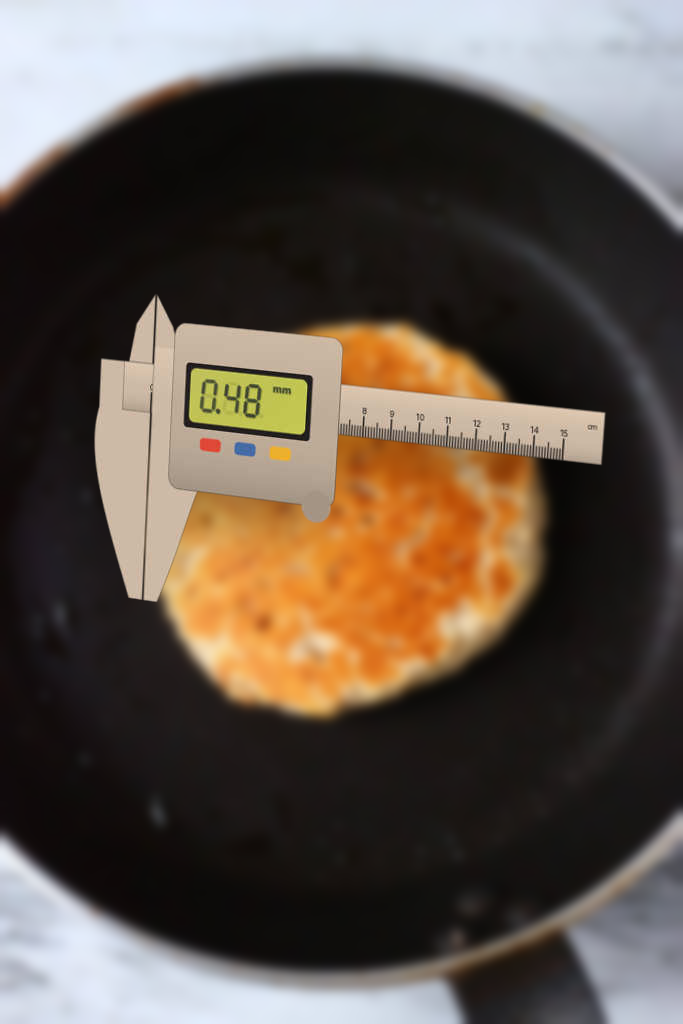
**0.48** mm
